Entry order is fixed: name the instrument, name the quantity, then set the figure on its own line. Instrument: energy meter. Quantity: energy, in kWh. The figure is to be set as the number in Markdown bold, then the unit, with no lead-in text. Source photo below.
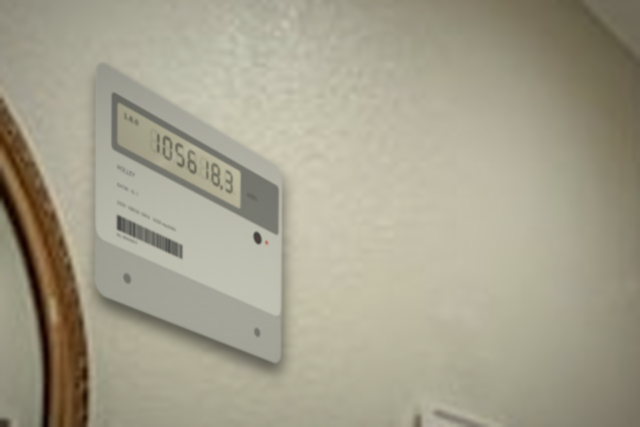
**105618.3** kWh
